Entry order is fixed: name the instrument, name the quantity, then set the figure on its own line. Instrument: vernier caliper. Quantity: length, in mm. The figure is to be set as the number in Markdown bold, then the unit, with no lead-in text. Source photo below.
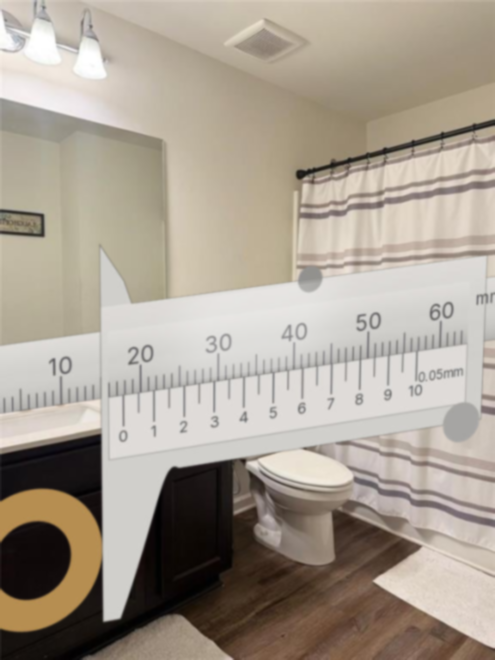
**17.8** mm
